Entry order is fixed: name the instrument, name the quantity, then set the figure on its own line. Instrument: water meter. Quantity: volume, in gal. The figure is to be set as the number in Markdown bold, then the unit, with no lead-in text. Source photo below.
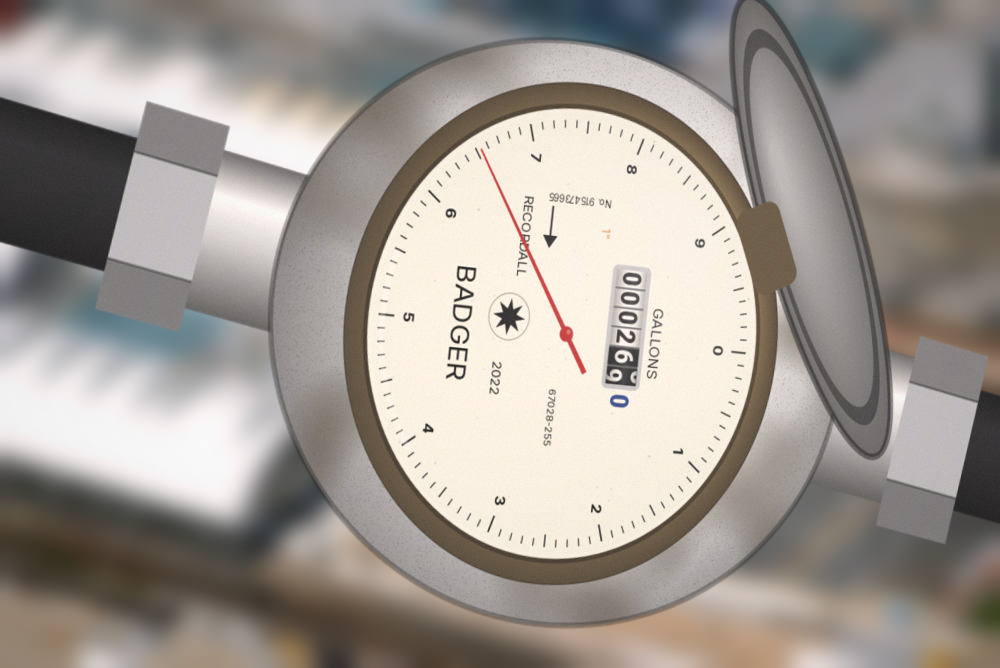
**2686.5** gal
